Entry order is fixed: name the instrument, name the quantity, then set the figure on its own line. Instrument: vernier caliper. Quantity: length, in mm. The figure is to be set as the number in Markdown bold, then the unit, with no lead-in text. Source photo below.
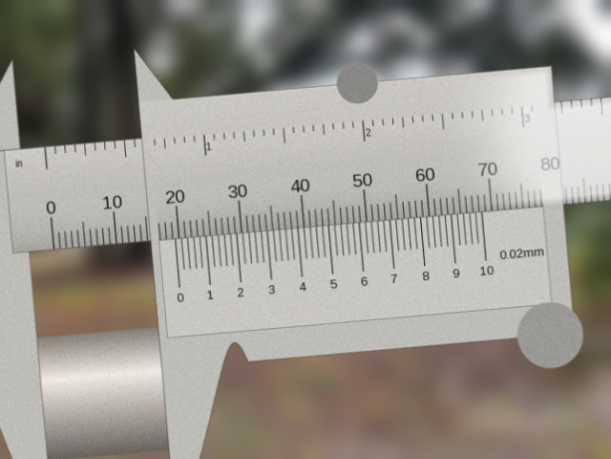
**19.4** mm
